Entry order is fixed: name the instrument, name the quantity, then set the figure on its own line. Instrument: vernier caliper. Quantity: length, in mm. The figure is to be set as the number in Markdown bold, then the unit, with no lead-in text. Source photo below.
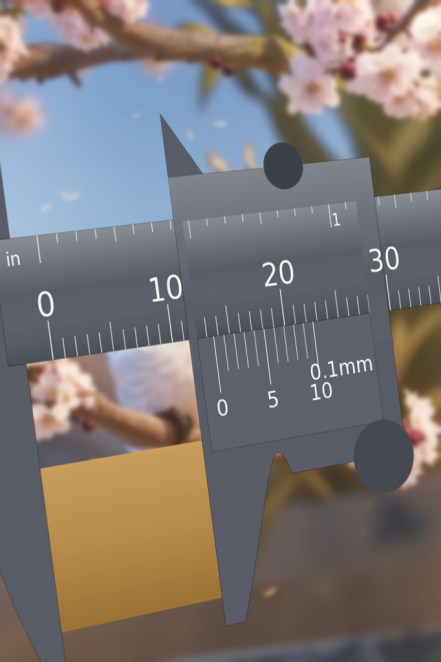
**13.6** mm
